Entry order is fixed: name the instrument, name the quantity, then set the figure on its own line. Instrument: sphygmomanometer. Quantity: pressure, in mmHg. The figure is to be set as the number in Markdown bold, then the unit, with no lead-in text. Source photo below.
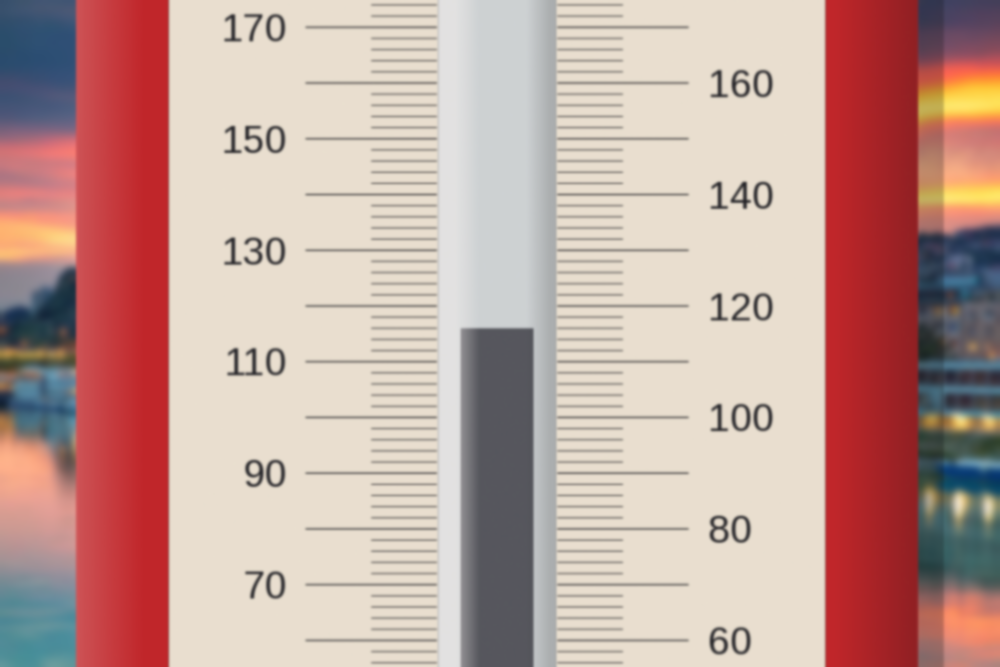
**116** mmHg
